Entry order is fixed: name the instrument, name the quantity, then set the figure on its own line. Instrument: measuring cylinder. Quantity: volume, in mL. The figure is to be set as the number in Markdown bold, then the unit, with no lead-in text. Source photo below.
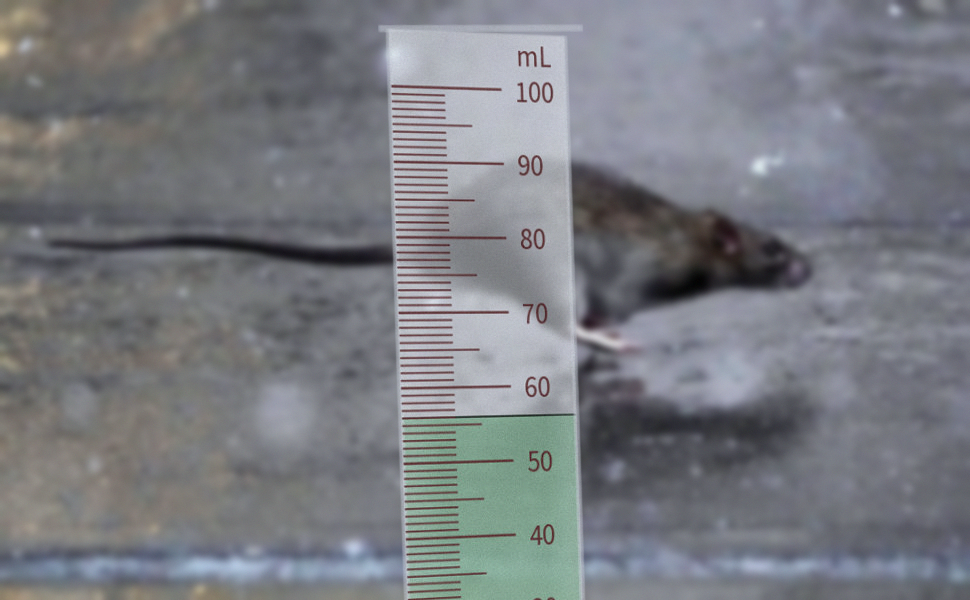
**56** mL
